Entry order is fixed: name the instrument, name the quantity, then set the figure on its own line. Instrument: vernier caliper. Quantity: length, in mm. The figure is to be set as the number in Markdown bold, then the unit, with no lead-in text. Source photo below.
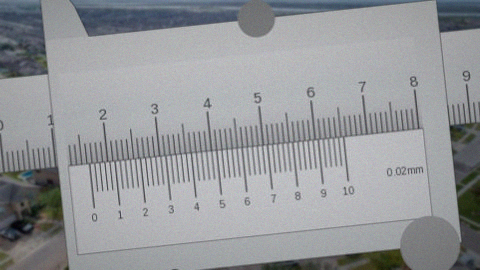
**16.5** mm
